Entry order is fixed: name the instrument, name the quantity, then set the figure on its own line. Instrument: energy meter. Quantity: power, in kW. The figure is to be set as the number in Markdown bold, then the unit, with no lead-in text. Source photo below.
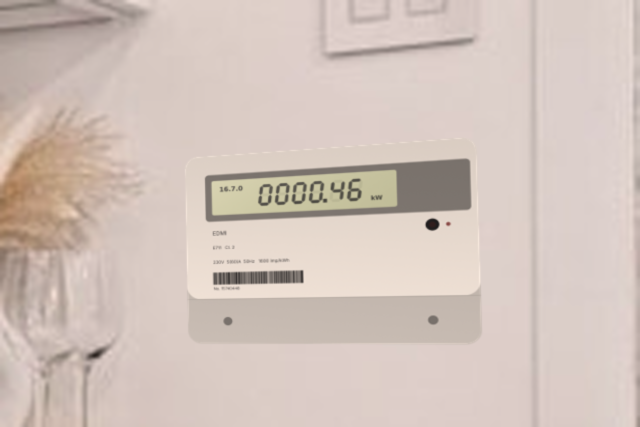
**0.46** kW
